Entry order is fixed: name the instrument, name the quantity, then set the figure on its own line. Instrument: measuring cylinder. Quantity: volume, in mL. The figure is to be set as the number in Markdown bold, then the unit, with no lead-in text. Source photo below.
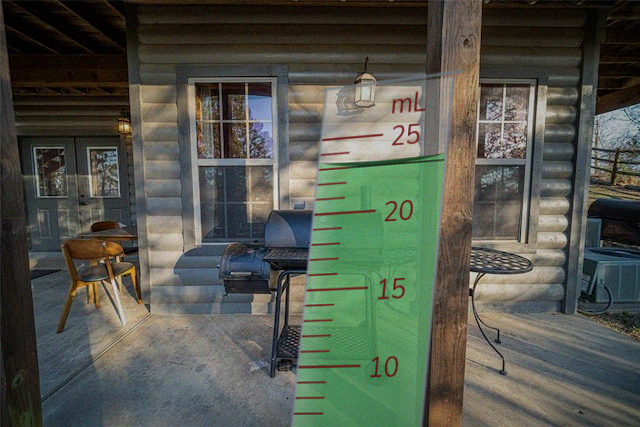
**23** mL
